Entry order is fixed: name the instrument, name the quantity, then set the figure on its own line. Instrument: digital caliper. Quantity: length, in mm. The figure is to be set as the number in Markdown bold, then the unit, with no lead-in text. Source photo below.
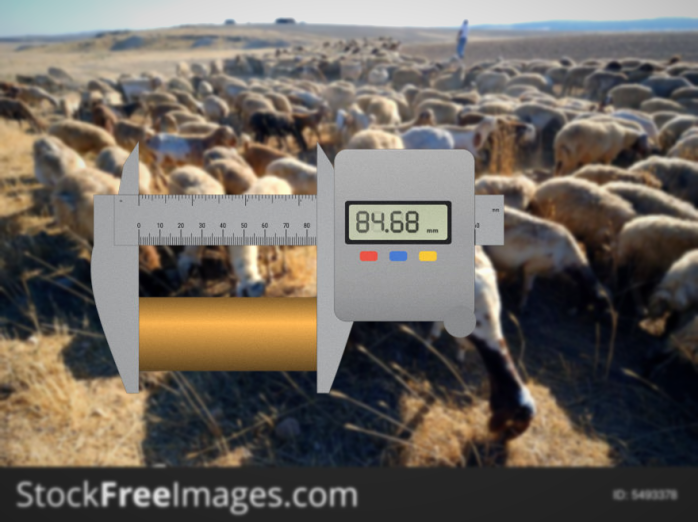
**84.68** mm
